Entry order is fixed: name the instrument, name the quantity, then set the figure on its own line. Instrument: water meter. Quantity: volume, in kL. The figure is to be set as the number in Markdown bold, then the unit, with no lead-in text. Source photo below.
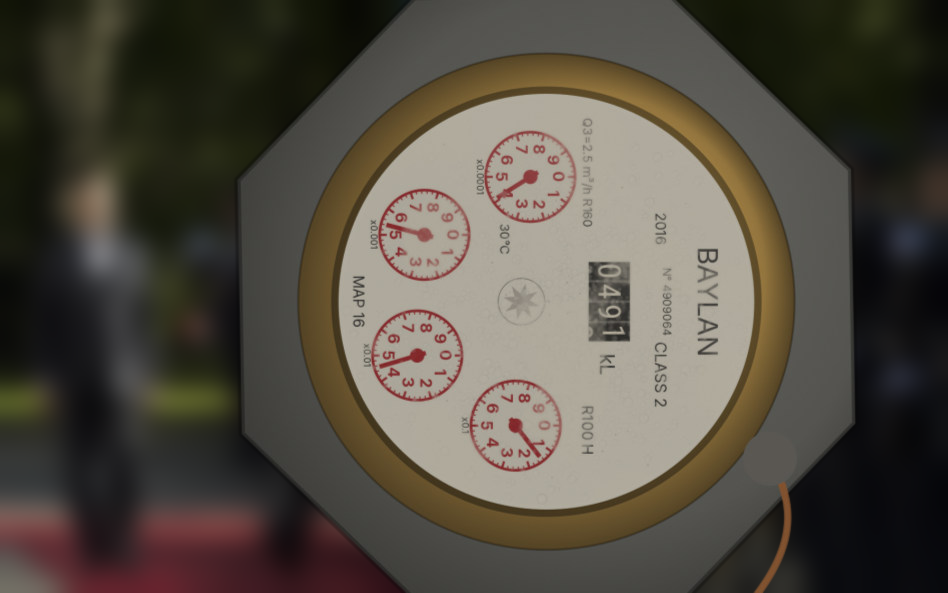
**491.1454** kL
